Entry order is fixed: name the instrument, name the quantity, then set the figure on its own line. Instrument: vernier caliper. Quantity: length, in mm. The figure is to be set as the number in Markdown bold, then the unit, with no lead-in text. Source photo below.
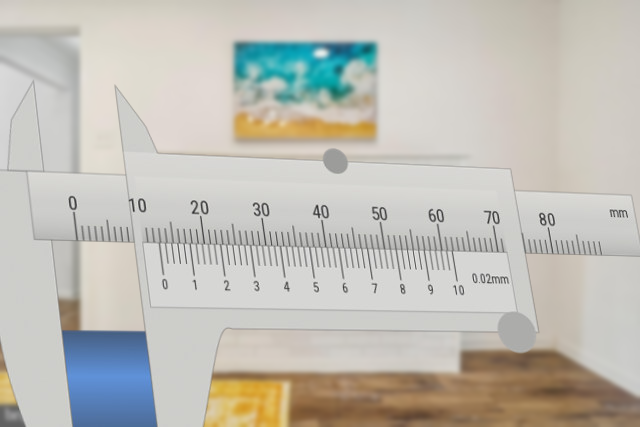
**12.8** mm
